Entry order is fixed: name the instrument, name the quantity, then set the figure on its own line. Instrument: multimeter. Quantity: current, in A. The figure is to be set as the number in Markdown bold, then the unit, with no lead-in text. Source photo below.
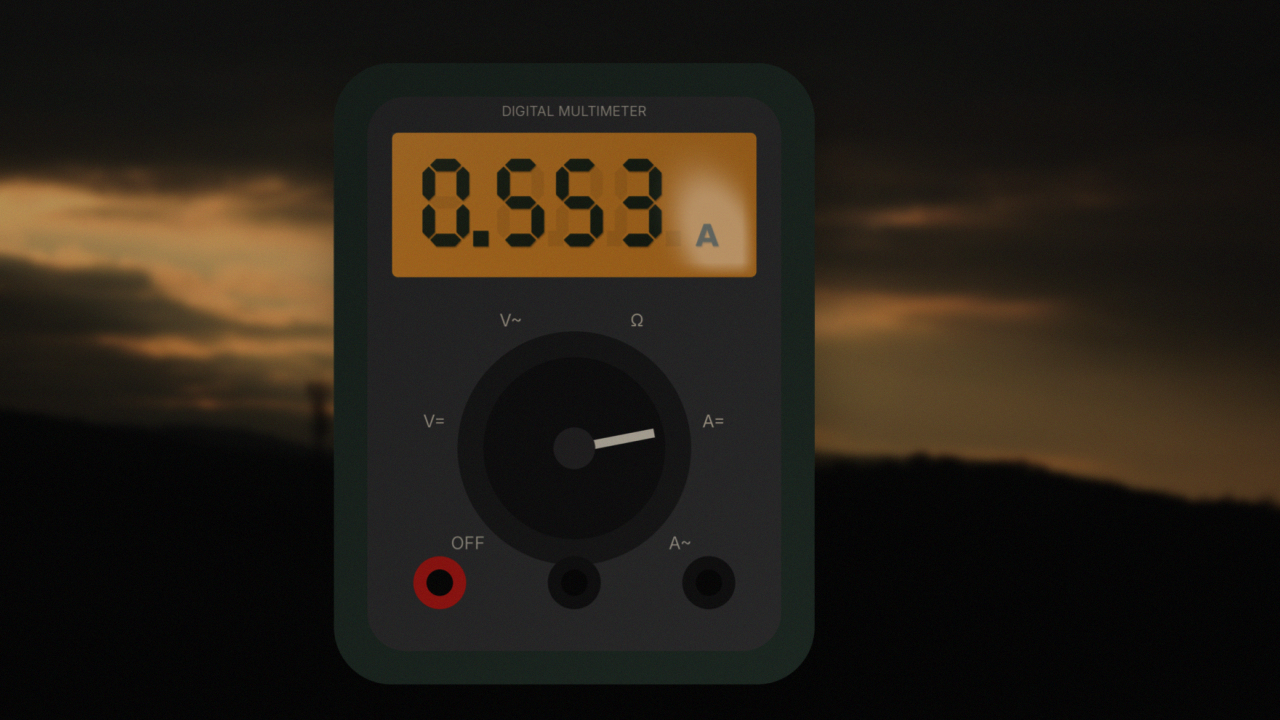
**0.553** A
